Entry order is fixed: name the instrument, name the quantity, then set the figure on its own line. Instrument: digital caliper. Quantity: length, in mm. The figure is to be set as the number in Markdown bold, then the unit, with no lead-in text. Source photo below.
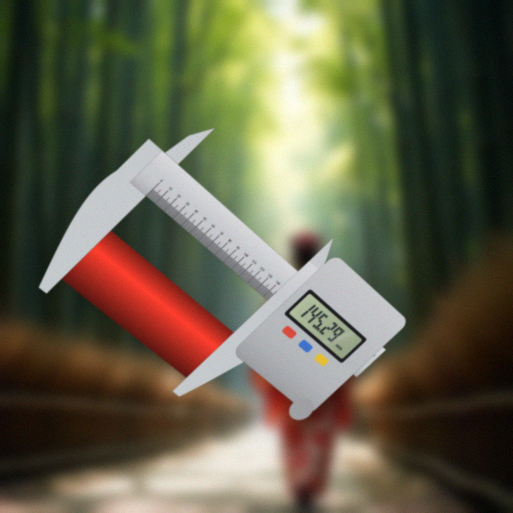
**145.29** mm
